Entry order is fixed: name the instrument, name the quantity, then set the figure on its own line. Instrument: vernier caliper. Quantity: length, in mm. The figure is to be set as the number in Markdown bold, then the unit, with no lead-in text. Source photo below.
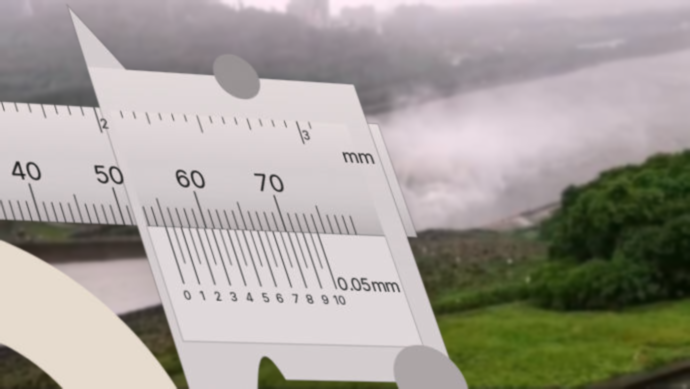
**55.0** mm
